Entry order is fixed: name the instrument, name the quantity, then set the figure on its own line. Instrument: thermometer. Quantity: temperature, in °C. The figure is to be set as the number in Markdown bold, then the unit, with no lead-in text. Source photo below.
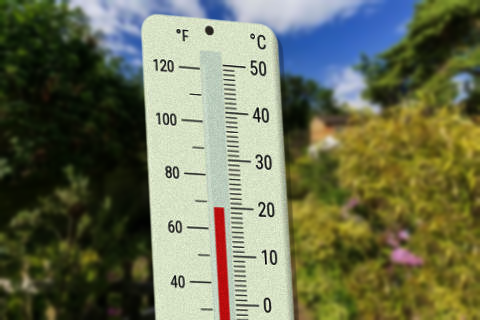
**20** °C
